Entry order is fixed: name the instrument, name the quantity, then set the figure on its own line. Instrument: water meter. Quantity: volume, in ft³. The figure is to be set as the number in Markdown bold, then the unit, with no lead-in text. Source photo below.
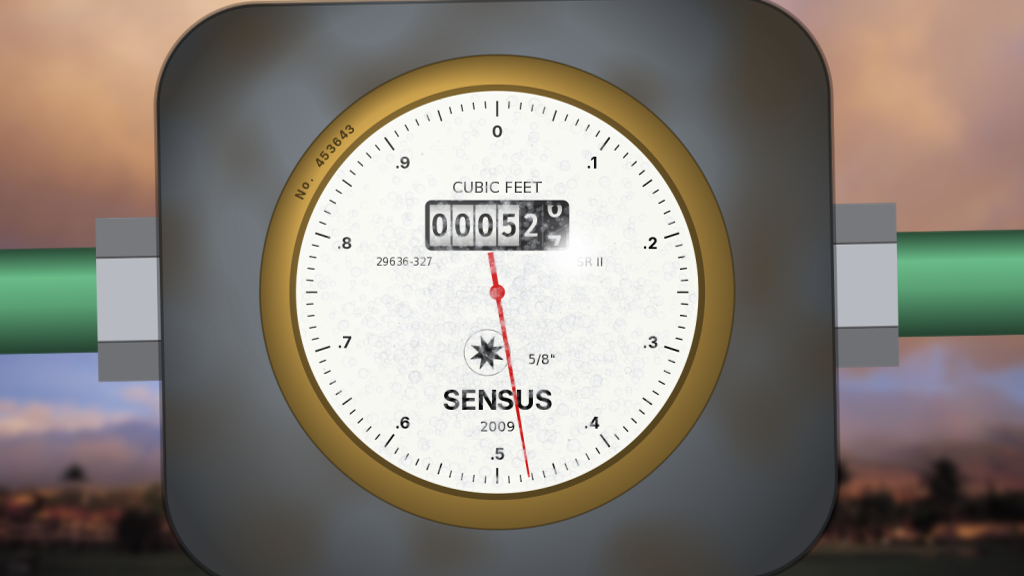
**526.47** ft³
